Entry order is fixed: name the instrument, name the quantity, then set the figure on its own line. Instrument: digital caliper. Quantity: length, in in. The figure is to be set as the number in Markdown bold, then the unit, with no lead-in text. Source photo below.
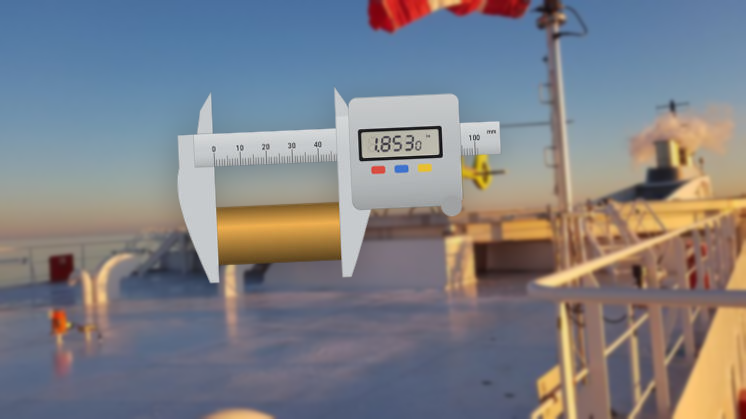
**1.8530** in
